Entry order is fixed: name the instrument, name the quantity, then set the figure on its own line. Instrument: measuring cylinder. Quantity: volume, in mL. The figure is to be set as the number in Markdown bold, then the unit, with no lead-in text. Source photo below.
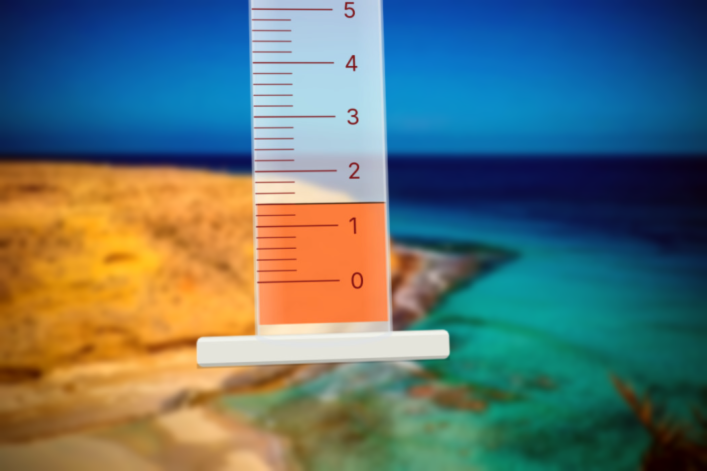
**1.4** mL
